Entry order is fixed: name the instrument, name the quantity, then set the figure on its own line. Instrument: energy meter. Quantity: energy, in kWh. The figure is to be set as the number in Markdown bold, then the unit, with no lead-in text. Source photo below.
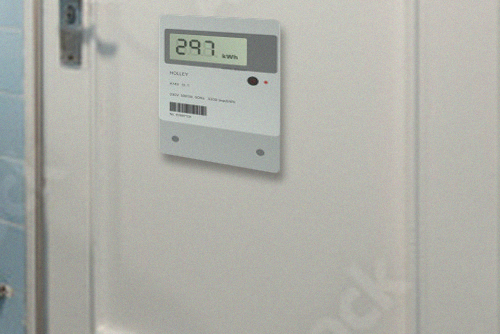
**297** kWh
